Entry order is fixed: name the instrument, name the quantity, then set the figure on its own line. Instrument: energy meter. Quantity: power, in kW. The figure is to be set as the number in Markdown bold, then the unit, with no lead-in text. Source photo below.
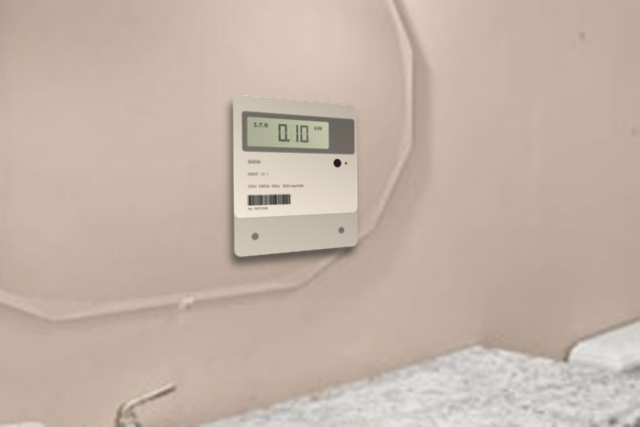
**0.10** kW
